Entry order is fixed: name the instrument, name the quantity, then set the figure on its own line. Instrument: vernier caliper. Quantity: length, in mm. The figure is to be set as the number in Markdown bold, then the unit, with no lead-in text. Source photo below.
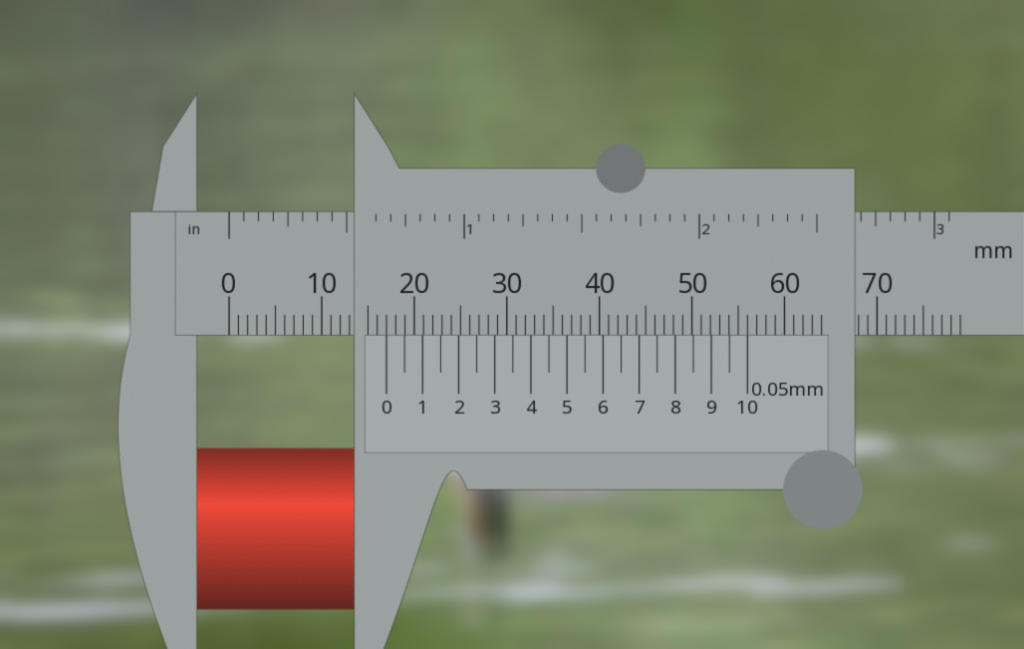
**17.0** mm
